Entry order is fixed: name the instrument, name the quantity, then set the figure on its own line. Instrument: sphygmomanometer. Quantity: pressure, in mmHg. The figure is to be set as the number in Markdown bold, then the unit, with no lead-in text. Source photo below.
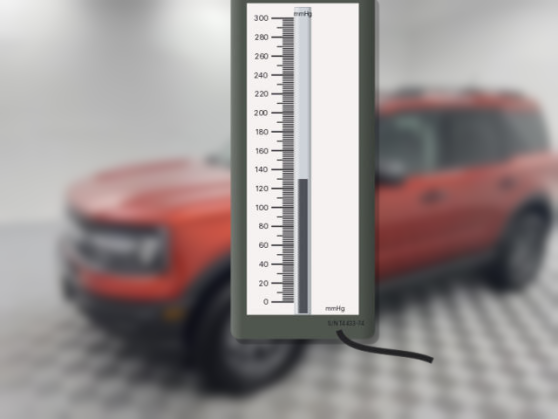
**130** mmHg
